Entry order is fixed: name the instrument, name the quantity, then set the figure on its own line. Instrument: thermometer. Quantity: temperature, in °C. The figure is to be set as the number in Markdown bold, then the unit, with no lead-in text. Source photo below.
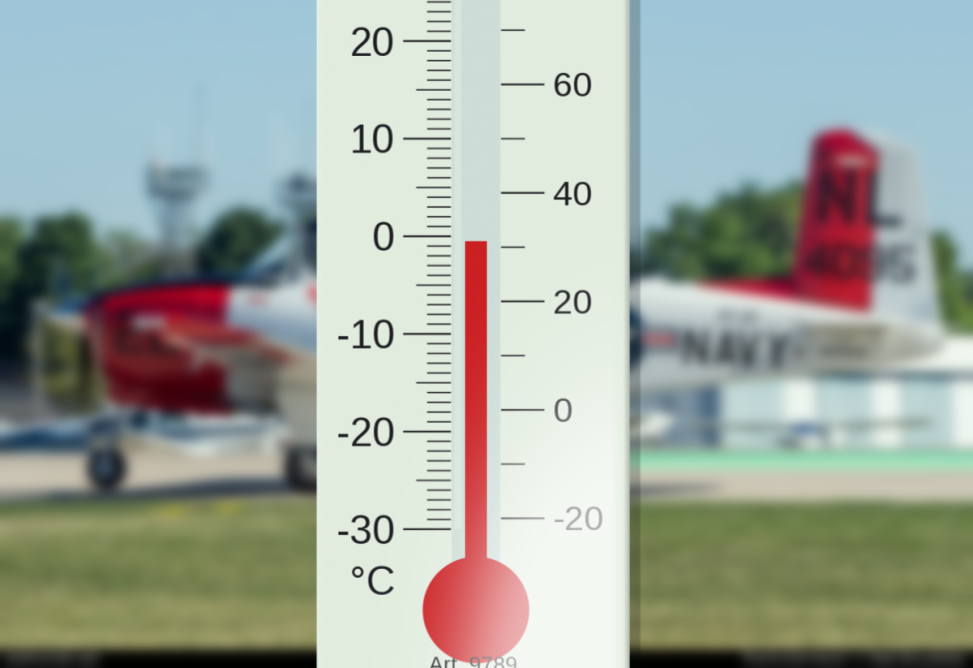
**-0.5** °C
